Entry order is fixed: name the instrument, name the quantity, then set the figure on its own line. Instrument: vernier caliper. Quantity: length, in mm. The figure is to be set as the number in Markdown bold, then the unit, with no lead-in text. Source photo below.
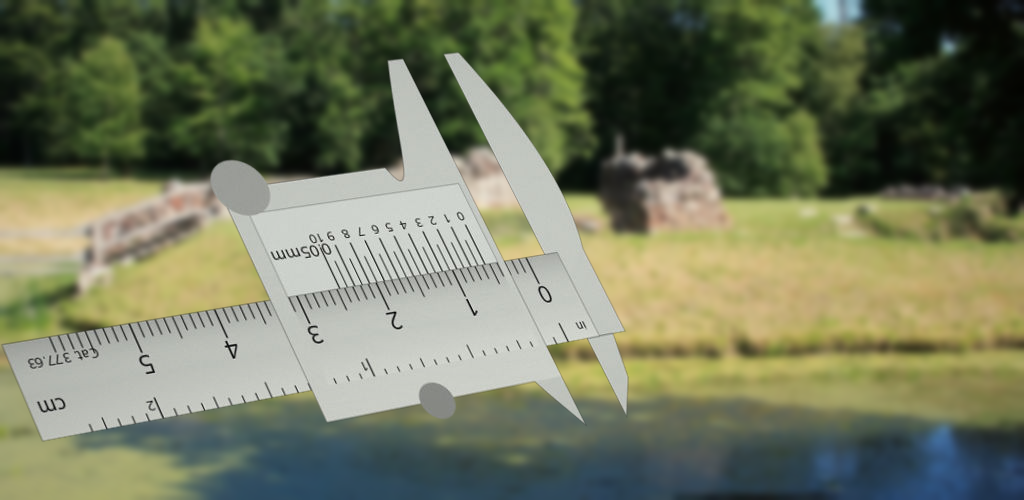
**5.6** mm
